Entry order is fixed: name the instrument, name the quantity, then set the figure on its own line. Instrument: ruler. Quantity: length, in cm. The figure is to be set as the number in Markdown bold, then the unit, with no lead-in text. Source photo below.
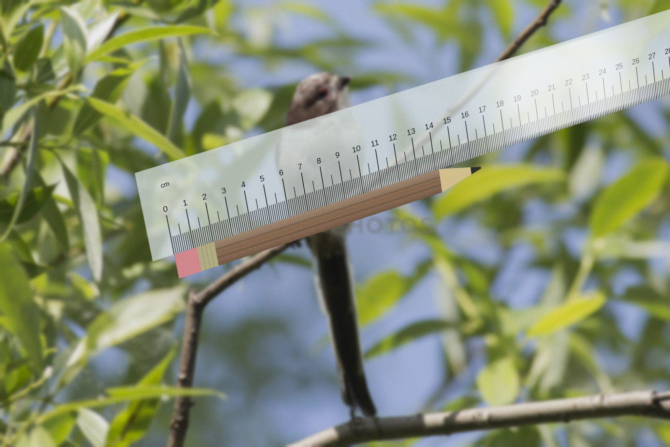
**16.5** cm
